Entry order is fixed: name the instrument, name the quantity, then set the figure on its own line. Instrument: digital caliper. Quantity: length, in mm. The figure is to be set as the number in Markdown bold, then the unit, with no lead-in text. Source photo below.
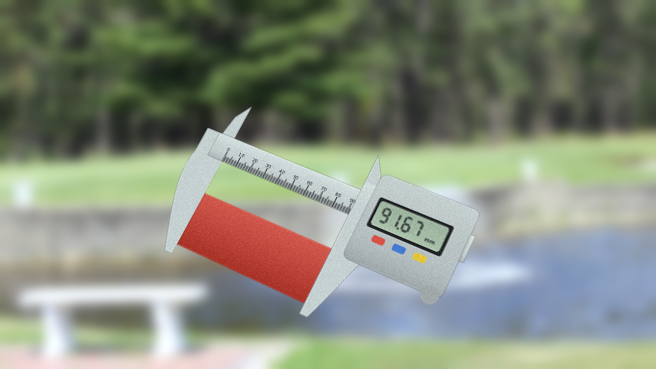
**91.67** mm
